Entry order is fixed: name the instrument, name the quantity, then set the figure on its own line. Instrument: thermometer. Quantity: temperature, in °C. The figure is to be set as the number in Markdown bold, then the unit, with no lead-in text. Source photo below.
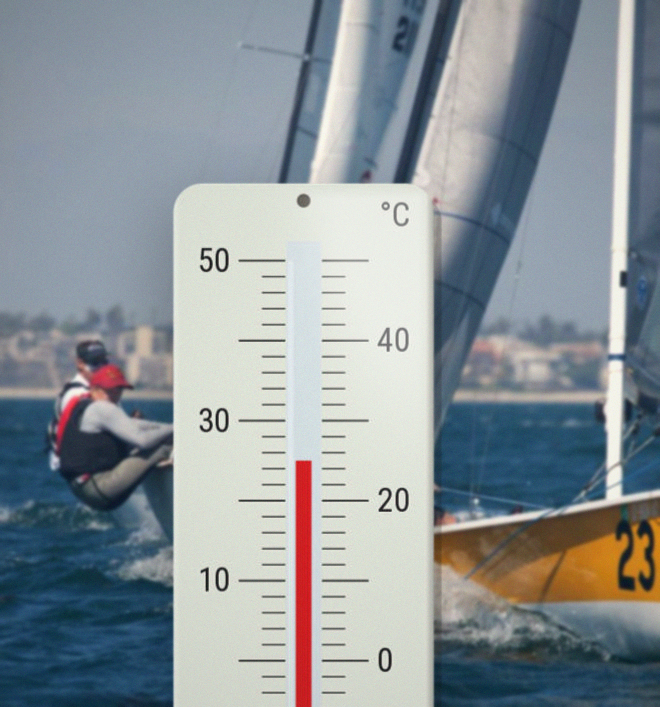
**25** °C
